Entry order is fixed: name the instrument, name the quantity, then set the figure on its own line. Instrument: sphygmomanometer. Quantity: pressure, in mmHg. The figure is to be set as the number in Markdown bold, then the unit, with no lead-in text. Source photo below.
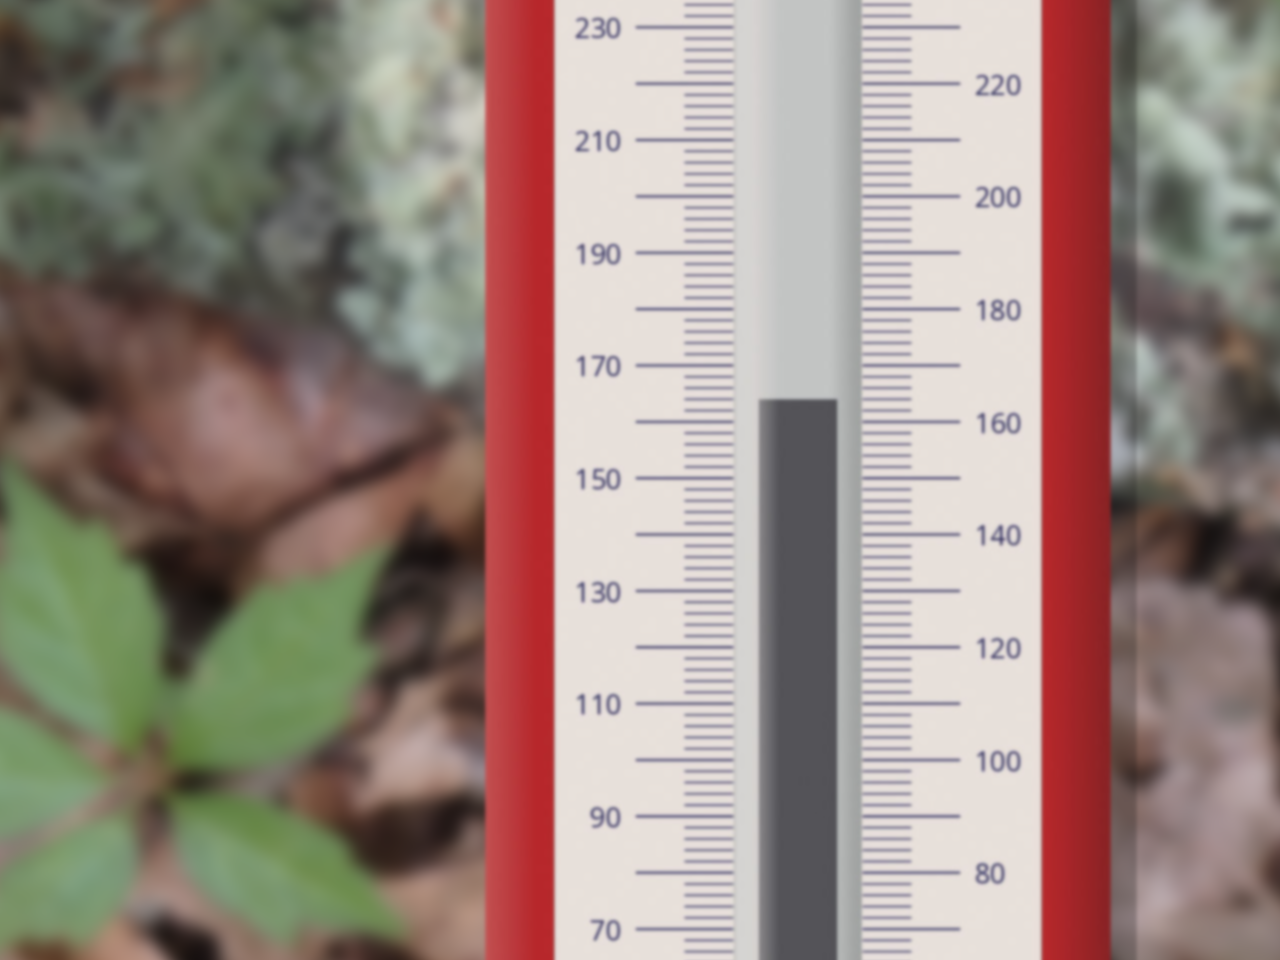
**164** mmHg
